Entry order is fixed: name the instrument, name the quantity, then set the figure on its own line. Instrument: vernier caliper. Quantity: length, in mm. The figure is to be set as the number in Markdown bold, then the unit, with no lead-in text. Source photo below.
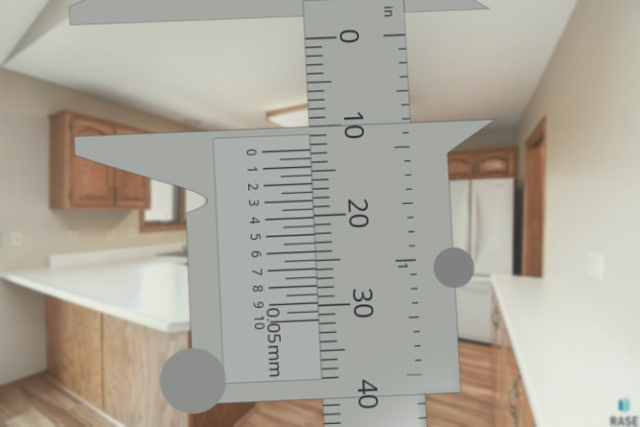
**12.6** mm
